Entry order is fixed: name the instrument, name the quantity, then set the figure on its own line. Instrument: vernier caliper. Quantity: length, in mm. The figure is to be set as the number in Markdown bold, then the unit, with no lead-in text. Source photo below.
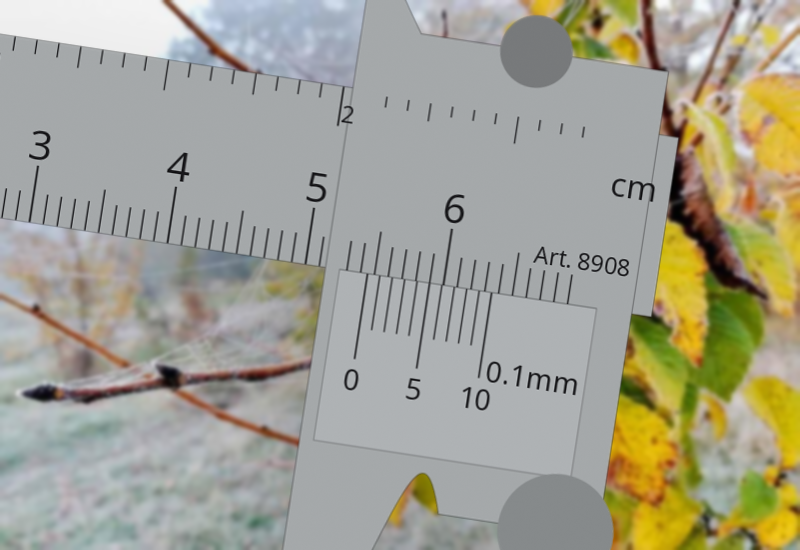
**54.5** mm
